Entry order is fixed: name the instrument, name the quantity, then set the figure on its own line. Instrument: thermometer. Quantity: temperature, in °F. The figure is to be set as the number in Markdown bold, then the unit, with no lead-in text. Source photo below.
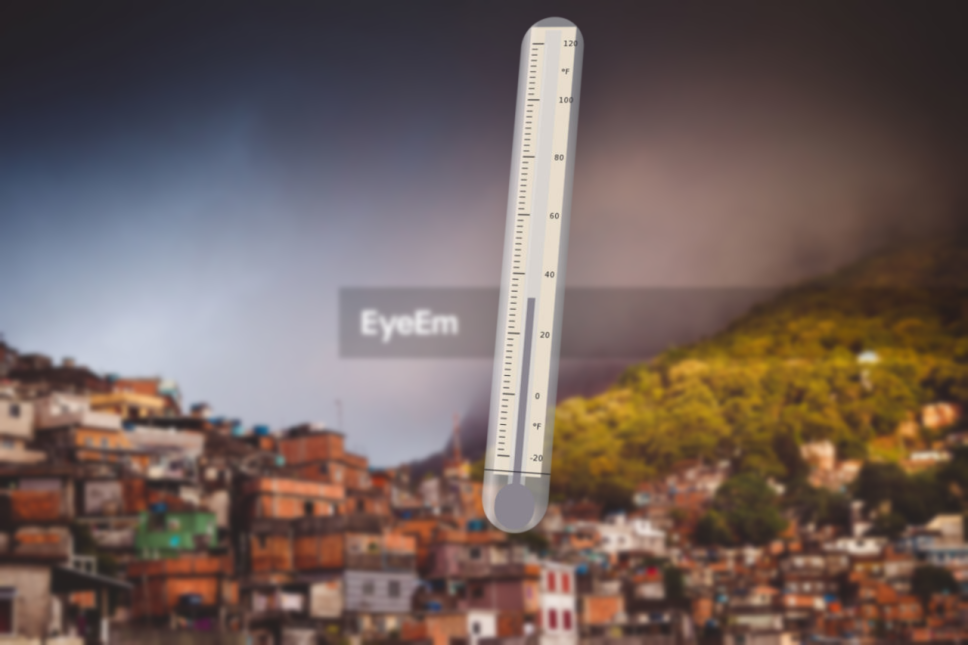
**32** °F
